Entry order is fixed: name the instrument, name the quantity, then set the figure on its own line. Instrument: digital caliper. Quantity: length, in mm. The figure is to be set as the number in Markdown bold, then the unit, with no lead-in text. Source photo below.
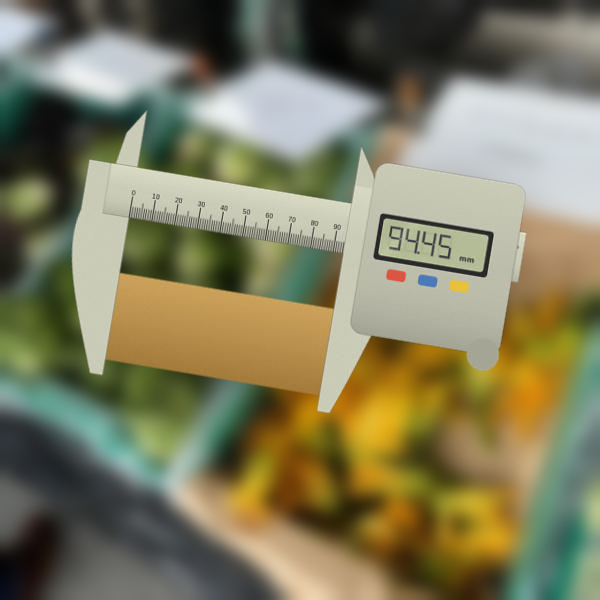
**94.45** mm
